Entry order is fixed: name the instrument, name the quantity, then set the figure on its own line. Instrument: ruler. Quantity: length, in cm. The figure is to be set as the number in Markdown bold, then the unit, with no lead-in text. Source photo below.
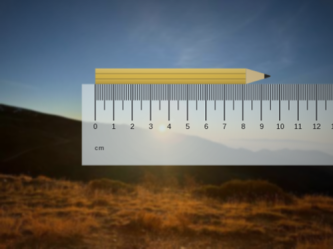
**9.5** cm
